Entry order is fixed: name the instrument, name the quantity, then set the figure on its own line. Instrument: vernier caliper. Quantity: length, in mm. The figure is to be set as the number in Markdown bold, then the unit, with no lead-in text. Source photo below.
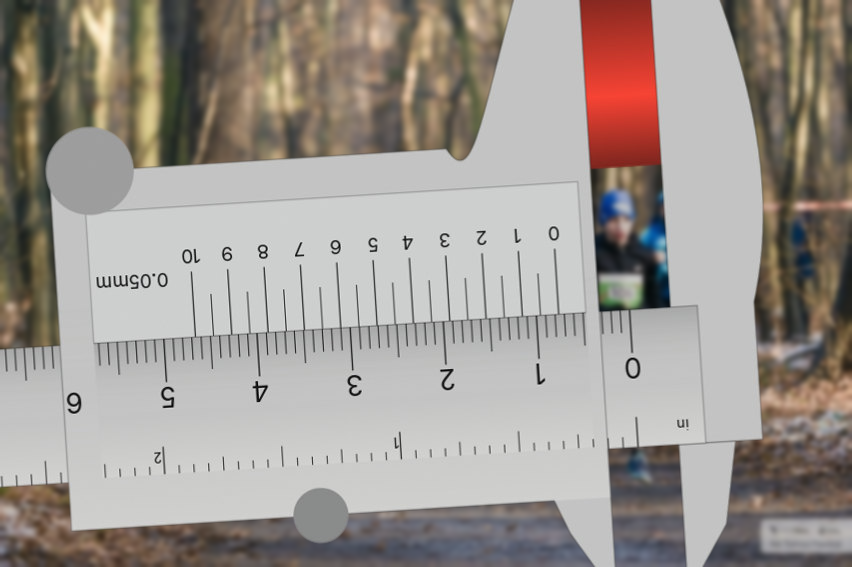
**7.6** mm
